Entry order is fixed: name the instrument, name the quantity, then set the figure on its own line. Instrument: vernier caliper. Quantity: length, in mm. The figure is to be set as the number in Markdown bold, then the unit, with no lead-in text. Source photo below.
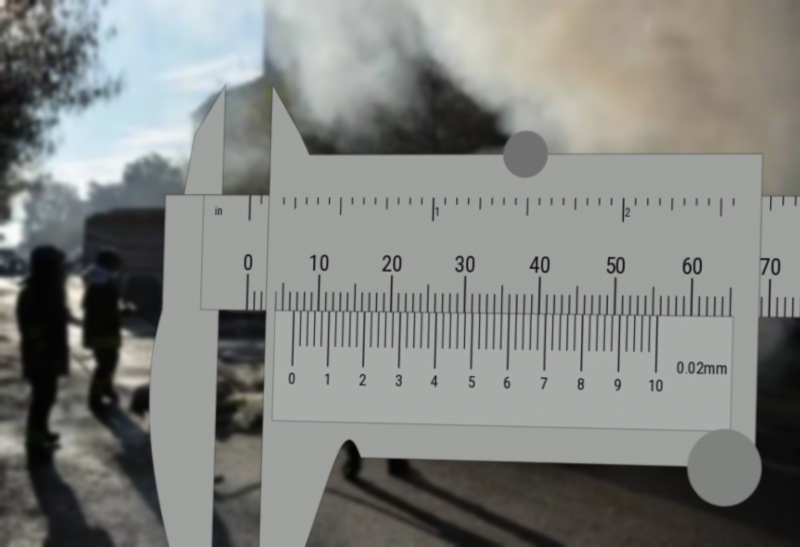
**6.6** mm
